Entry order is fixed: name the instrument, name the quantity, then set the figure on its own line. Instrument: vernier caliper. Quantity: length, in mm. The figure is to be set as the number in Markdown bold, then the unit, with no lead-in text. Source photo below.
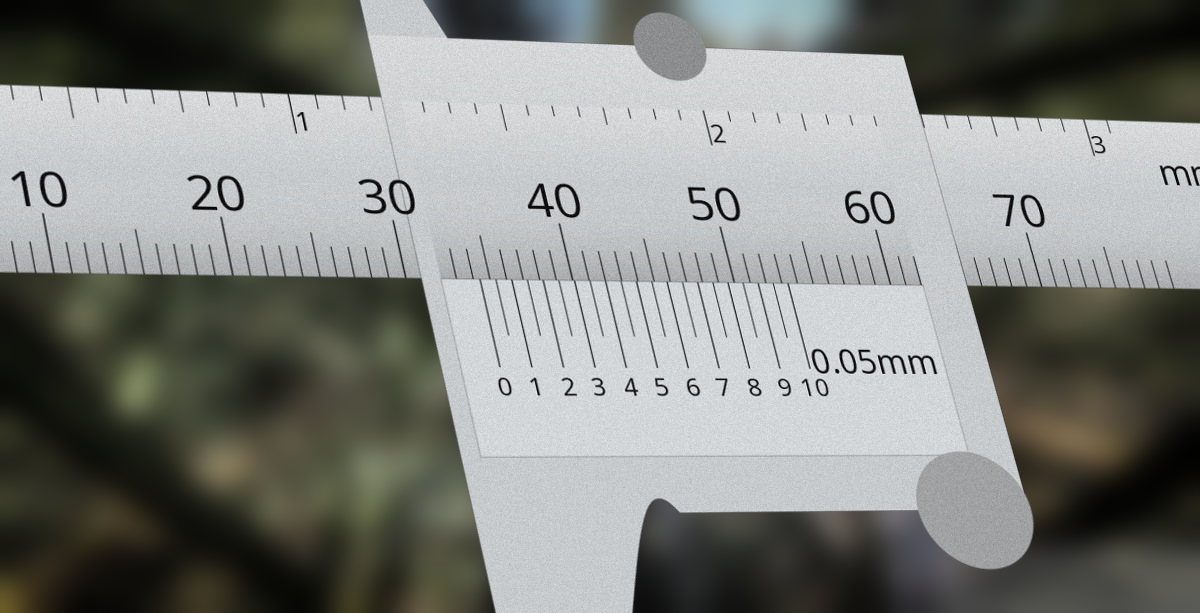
**34.4** mm
